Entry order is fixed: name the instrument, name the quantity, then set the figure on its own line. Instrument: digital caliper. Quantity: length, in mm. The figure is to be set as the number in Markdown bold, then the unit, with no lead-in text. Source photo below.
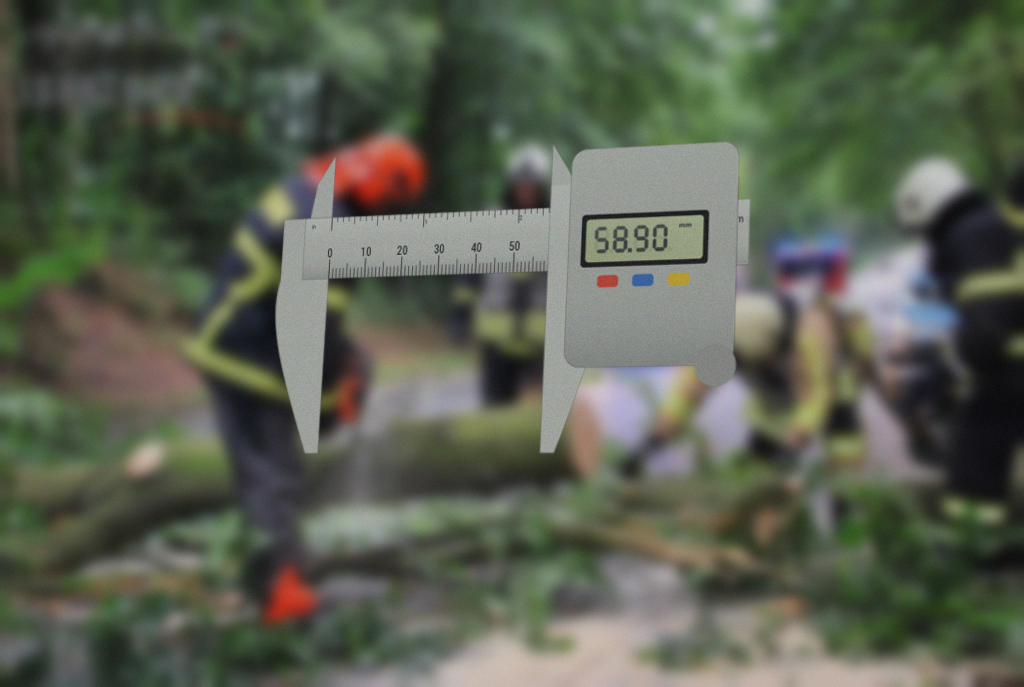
**58.90** mm
